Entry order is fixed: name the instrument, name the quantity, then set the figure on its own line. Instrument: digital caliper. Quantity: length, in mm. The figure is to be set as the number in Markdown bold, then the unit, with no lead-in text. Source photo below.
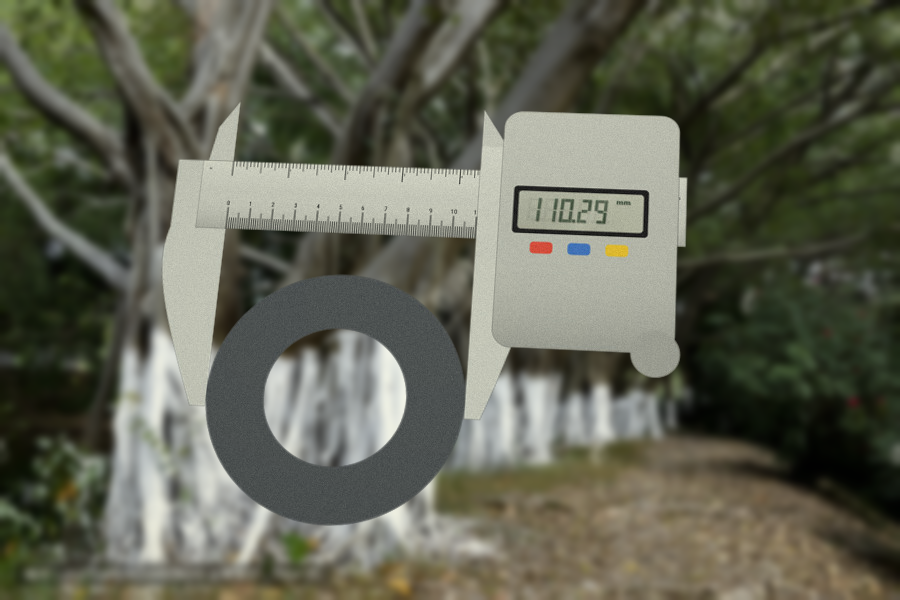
**110.29** mm
